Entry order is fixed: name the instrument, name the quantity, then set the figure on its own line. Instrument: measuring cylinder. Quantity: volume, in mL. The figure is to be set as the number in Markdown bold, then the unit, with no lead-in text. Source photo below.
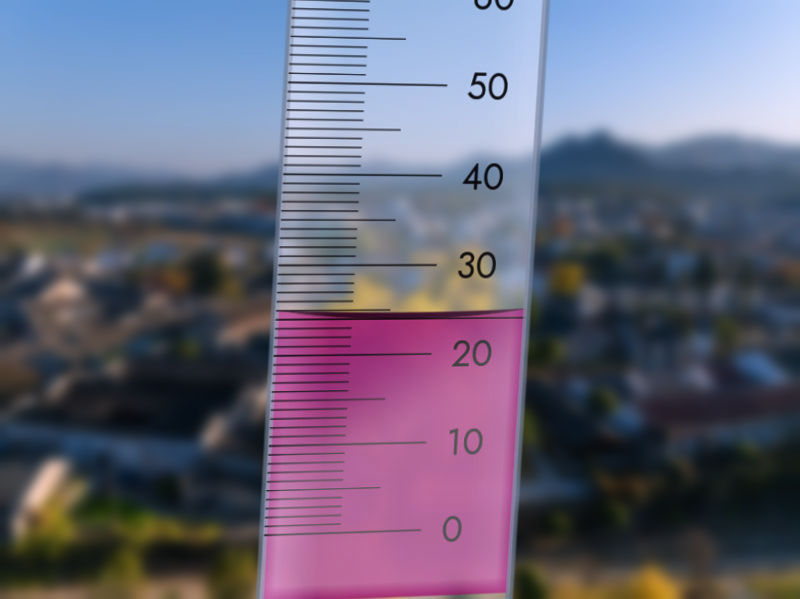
**24** mL
